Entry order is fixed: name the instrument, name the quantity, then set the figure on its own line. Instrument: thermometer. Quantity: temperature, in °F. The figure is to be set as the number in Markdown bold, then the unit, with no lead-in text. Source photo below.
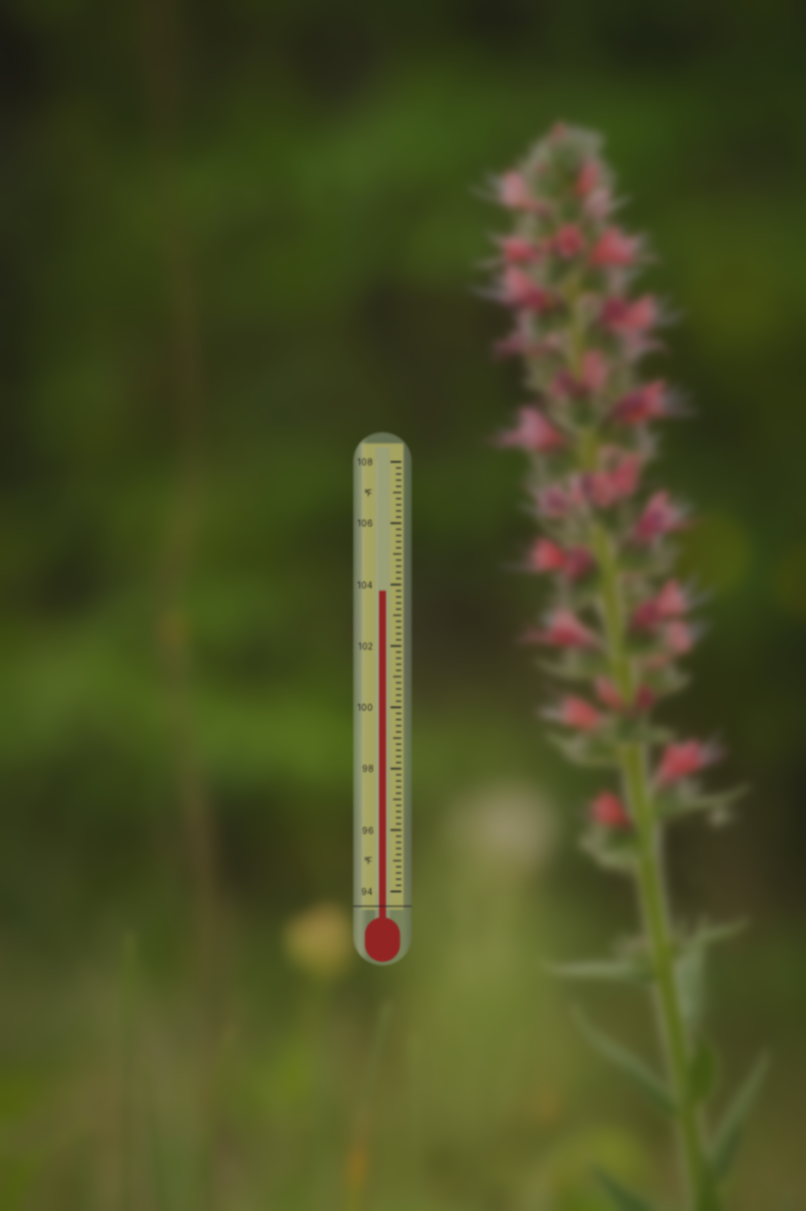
**103.8** °F
